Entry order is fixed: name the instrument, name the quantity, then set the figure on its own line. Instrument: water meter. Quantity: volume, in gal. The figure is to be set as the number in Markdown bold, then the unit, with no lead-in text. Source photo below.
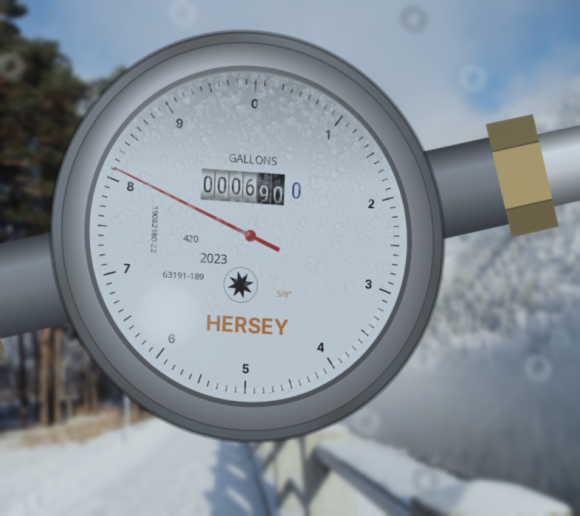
**6898.1** gal
